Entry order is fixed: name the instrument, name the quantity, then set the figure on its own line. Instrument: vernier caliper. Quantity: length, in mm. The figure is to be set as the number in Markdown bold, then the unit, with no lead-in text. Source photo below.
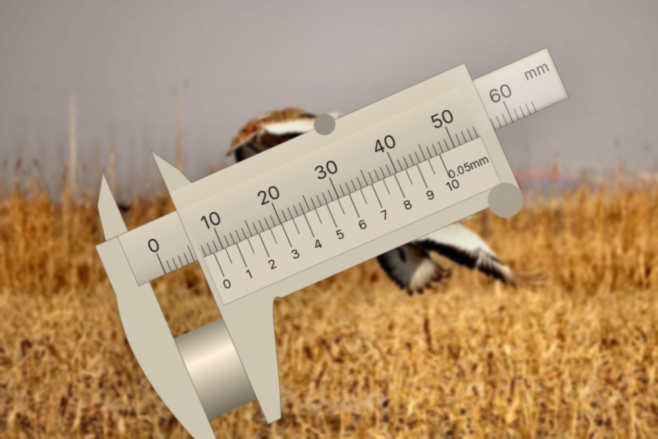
**8.4** mm
